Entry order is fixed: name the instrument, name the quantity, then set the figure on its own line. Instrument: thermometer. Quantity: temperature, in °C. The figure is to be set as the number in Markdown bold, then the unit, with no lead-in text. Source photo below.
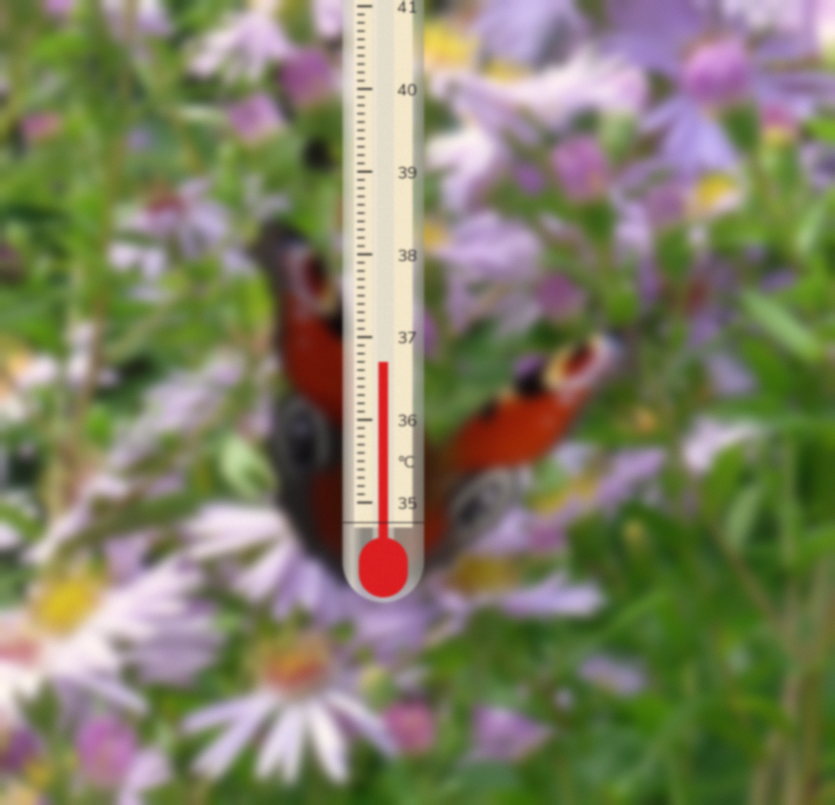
**36.7** °C
